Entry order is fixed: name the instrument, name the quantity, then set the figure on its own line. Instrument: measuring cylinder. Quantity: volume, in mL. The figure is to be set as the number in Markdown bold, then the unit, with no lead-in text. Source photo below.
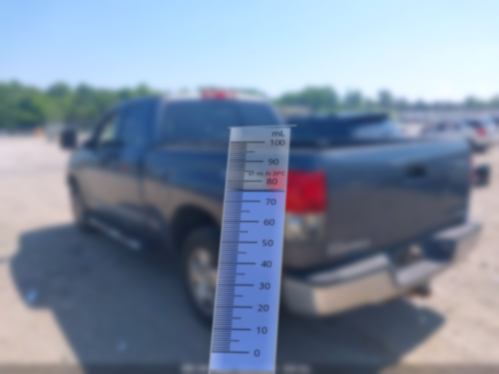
**75** mL
